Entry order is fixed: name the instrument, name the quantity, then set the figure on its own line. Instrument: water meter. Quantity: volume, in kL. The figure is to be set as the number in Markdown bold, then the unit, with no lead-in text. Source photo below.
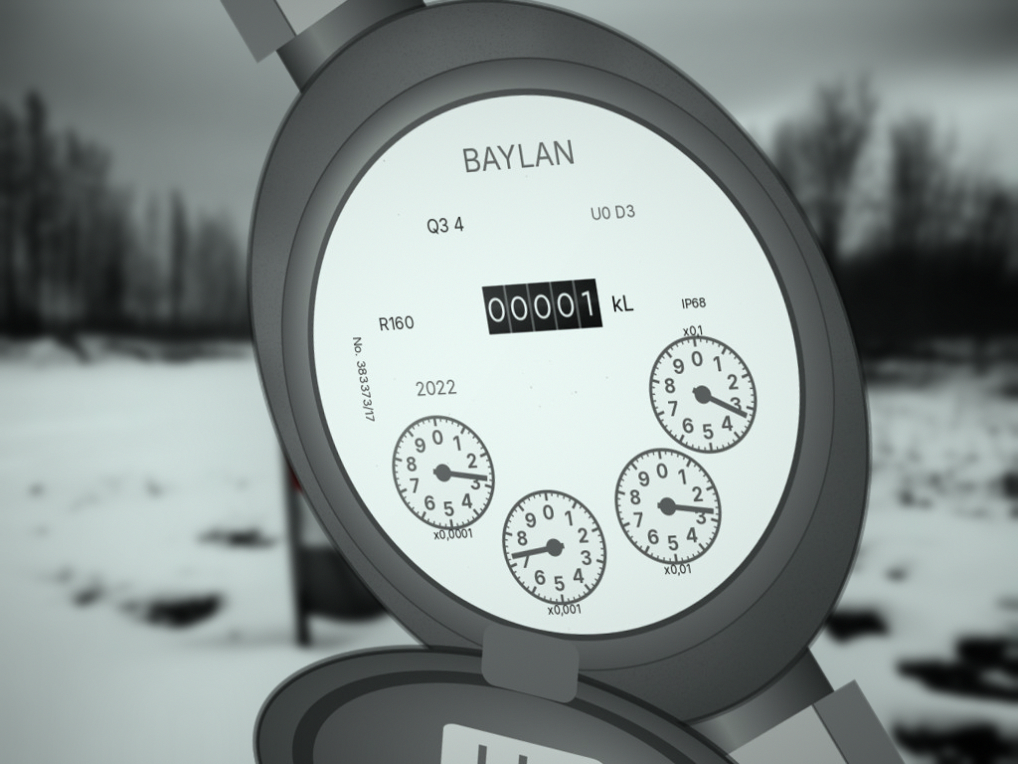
**1.3272** kL
